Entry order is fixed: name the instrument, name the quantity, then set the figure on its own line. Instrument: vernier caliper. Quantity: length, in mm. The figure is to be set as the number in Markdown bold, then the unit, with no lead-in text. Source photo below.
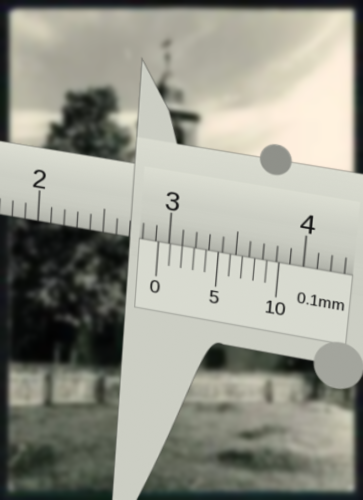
**29.2** mm
